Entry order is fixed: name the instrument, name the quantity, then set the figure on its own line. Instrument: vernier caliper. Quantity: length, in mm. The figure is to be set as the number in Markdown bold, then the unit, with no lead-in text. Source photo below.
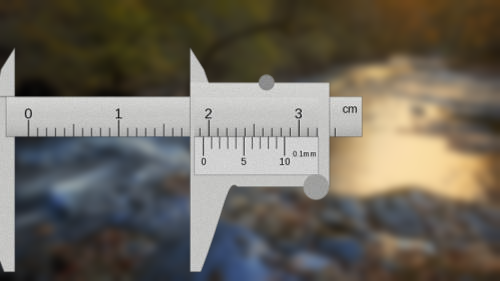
**19.4** mm
